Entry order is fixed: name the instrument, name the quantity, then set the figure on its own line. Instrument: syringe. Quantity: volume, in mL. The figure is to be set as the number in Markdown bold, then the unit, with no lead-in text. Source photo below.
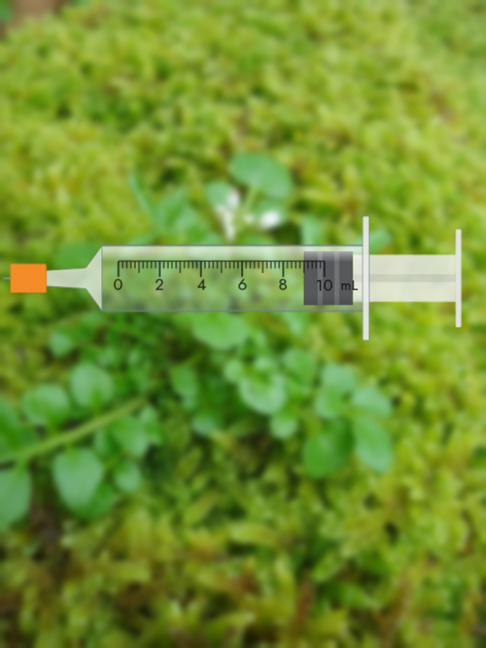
**9** mL
